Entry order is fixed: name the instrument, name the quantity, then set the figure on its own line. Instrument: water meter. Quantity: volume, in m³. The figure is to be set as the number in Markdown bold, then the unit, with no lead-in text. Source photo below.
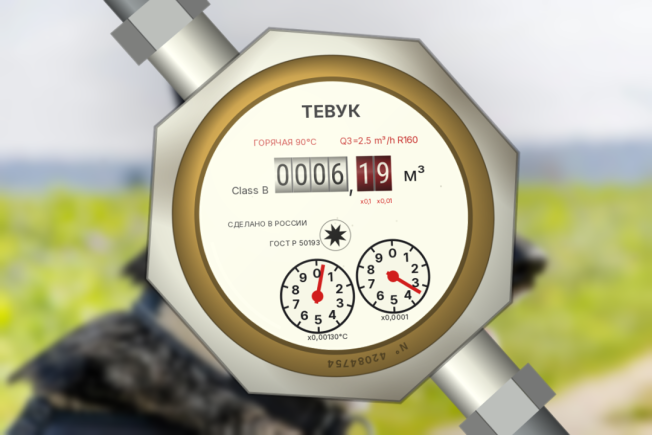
**6.1903** m³
